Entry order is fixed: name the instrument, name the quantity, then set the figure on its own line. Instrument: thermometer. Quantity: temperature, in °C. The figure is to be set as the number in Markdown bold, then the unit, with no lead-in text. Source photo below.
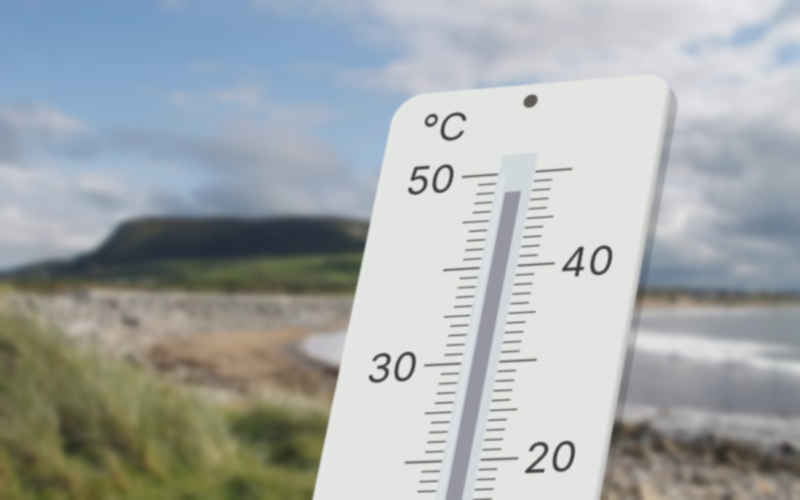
**48** °C
